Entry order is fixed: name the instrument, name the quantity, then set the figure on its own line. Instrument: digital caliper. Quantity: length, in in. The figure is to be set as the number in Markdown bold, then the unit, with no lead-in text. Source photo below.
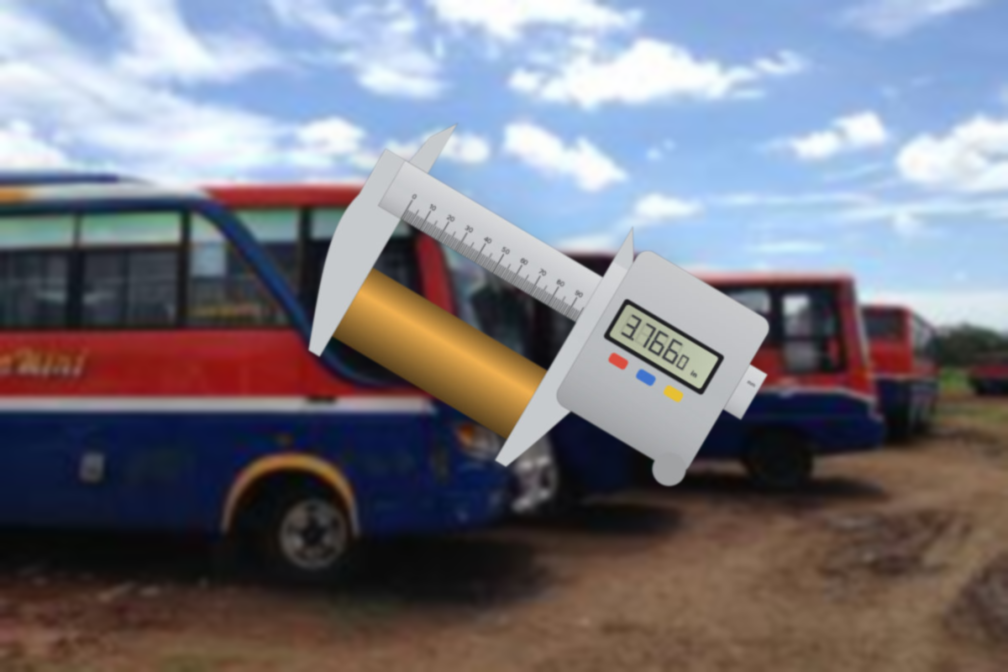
**3.7660** in
